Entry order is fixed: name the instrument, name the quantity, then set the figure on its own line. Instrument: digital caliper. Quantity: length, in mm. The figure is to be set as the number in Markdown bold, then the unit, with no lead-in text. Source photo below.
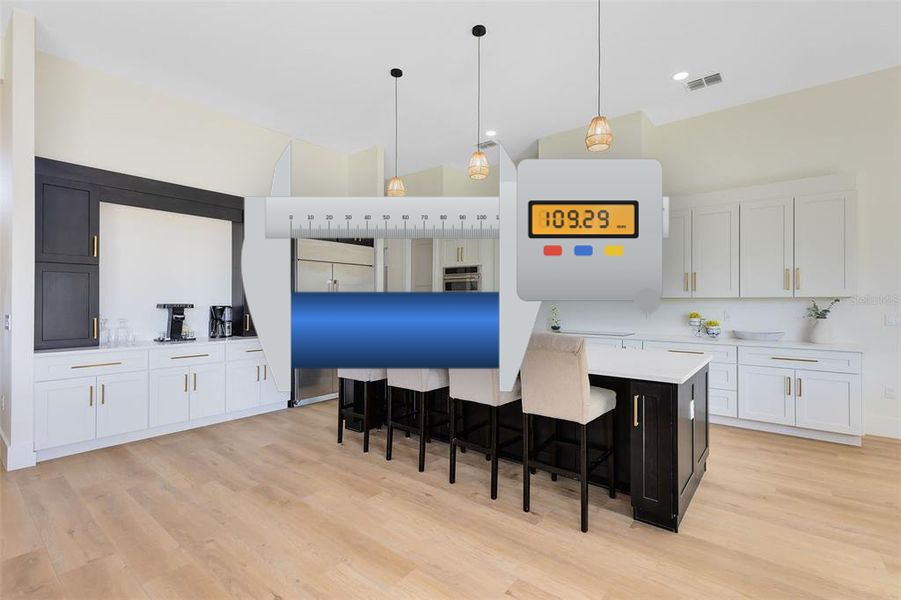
**109.29** mm
